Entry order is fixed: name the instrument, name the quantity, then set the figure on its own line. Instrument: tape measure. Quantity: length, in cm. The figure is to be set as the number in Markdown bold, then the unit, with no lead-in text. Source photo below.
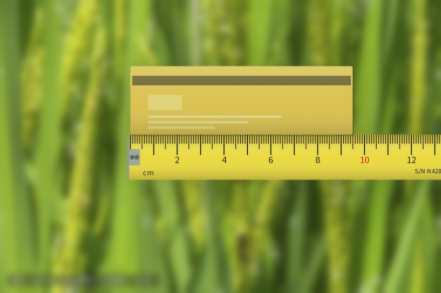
**9.5** cm
